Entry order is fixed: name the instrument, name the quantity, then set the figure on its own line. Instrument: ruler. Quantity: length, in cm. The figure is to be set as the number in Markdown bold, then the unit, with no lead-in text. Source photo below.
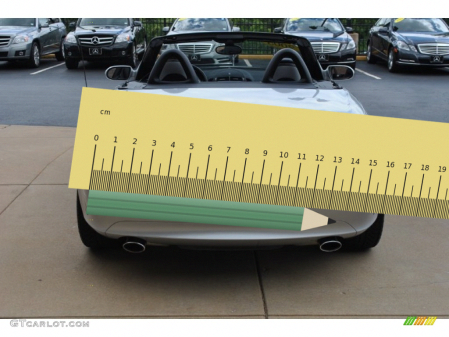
**13.5** cm
